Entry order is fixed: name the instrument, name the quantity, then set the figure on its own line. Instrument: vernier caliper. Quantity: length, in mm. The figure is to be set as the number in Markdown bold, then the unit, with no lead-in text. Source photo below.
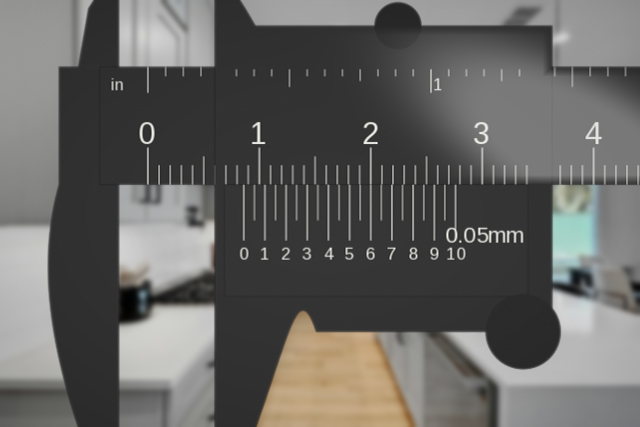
**8.6** mm
